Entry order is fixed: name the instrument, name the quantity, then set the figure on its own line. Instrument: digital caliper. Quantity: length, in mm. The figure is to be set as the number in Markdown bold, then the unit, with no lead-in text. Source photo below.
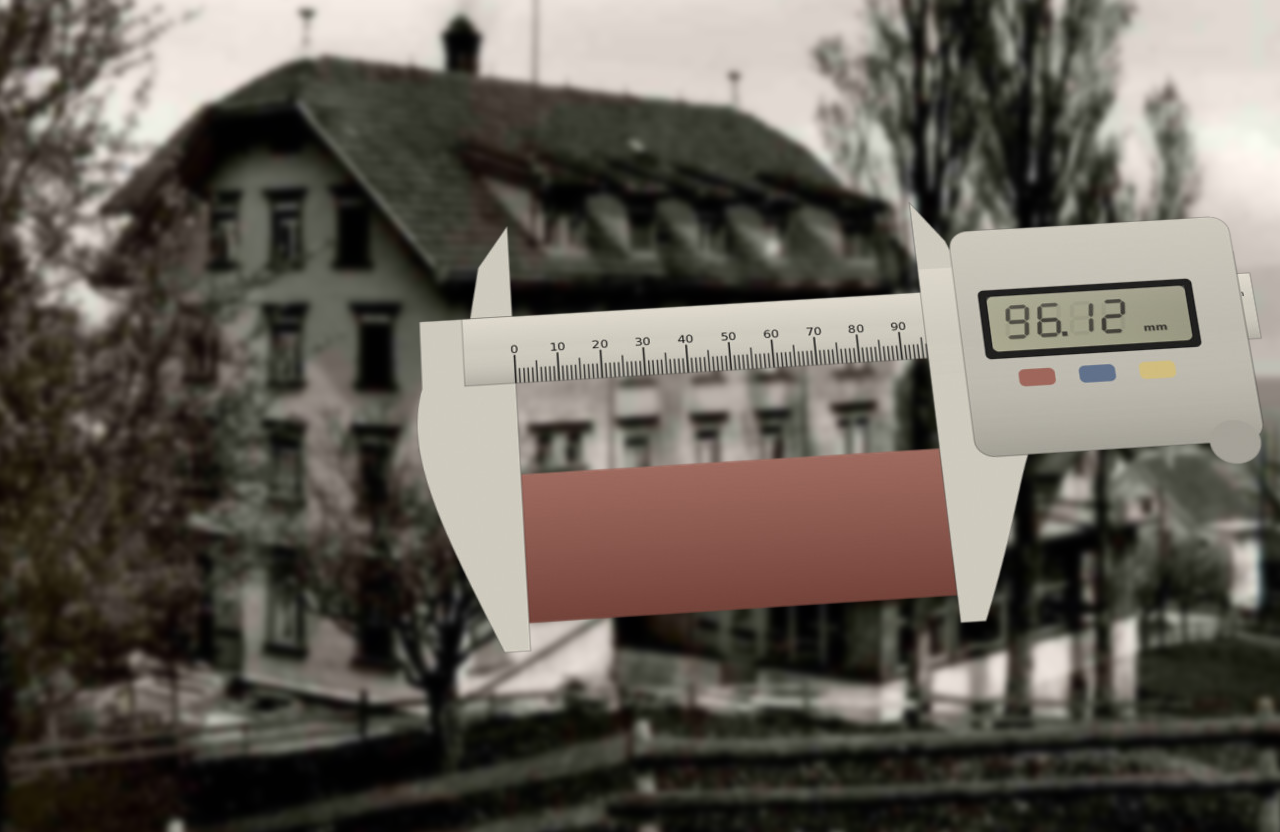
**96.12** mm
